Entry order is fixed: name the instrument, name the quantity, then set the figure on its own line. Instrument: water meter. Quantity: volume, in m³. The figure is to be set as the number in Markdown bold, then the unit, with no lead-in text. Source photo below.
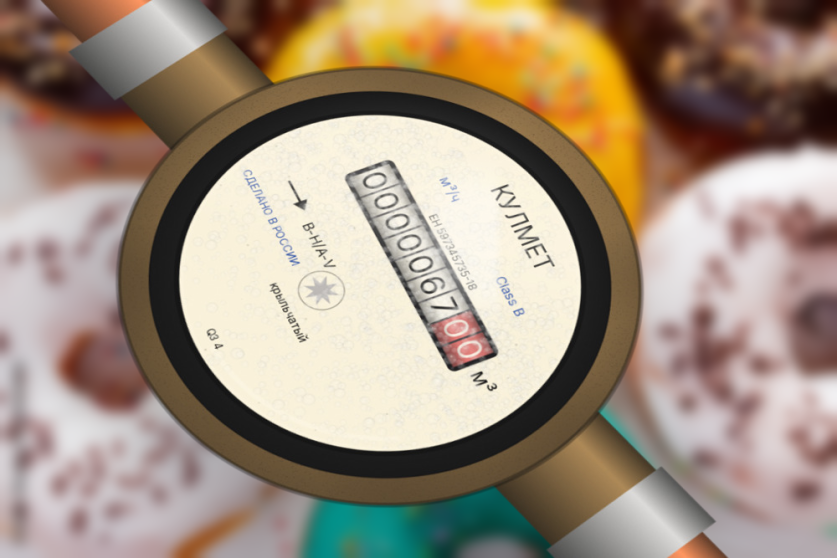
**67.00** m³
